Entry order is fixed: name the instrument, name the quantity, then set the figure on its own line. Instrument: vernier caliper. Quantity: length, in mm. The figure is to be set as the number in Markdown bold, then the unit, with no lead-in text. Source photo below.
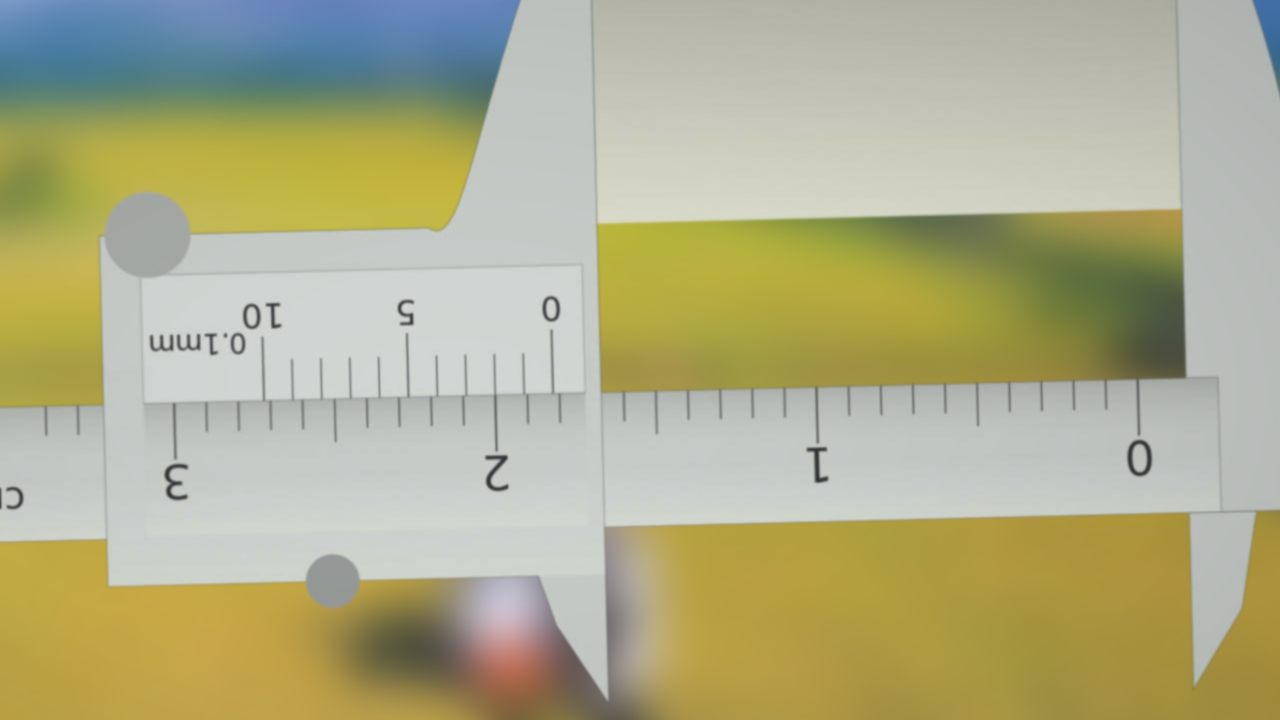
**18.2** mm
